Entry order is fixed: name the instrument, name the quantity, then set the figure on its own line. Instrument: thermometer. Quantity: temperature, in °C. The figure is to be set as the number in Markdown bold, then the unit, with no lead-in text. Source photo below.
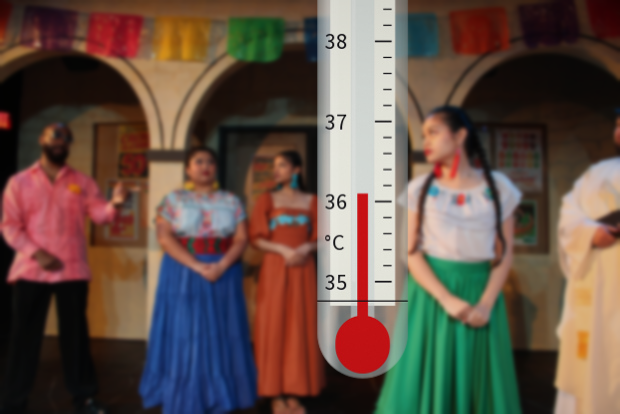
**36.1** °C
